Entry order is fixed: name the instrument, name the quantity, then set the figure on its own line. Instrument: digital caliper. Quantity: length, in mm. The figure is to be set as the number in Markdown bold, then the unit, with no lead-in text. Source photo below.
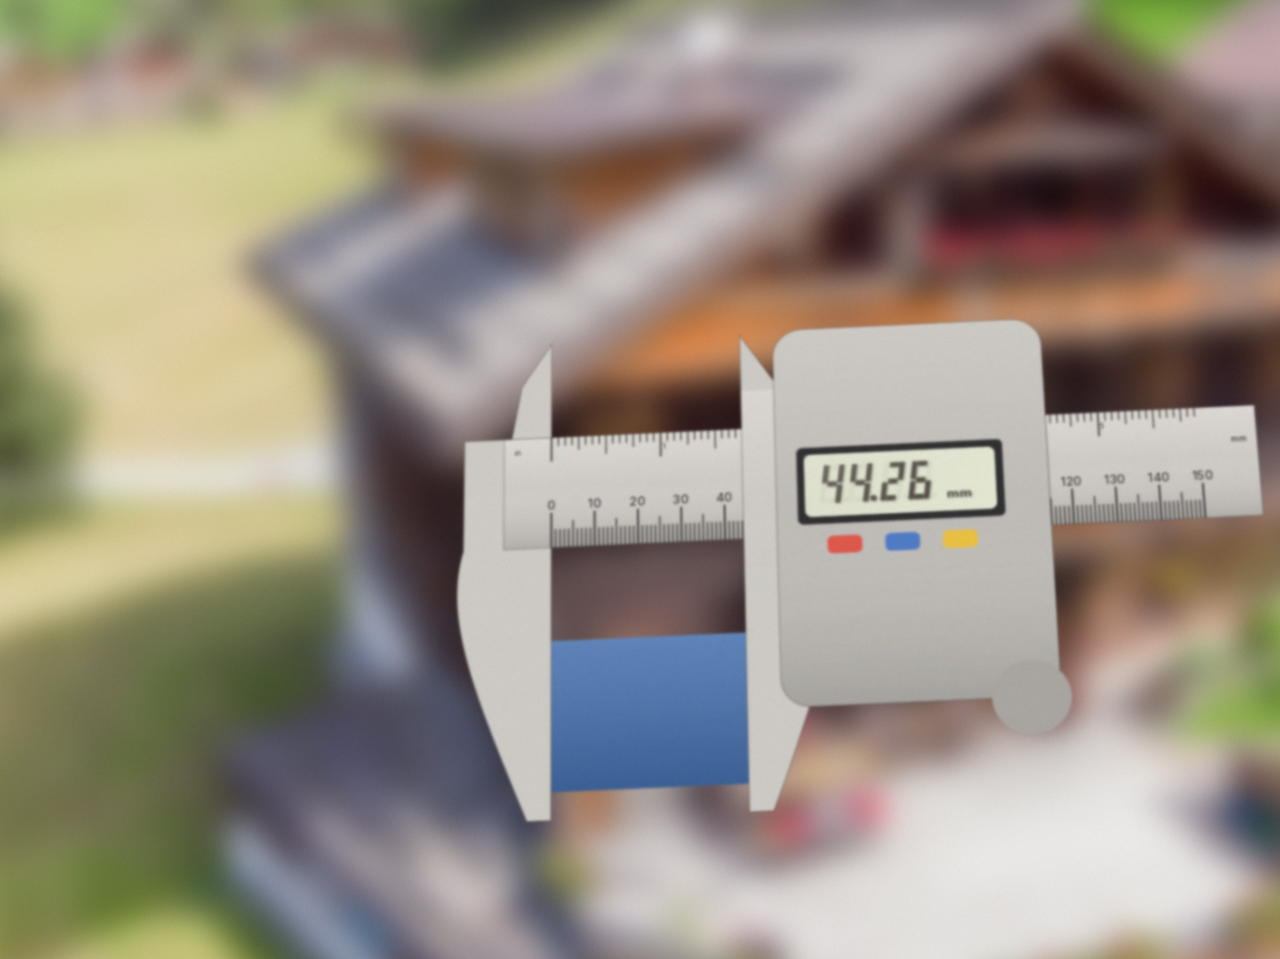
**44.26** mm
